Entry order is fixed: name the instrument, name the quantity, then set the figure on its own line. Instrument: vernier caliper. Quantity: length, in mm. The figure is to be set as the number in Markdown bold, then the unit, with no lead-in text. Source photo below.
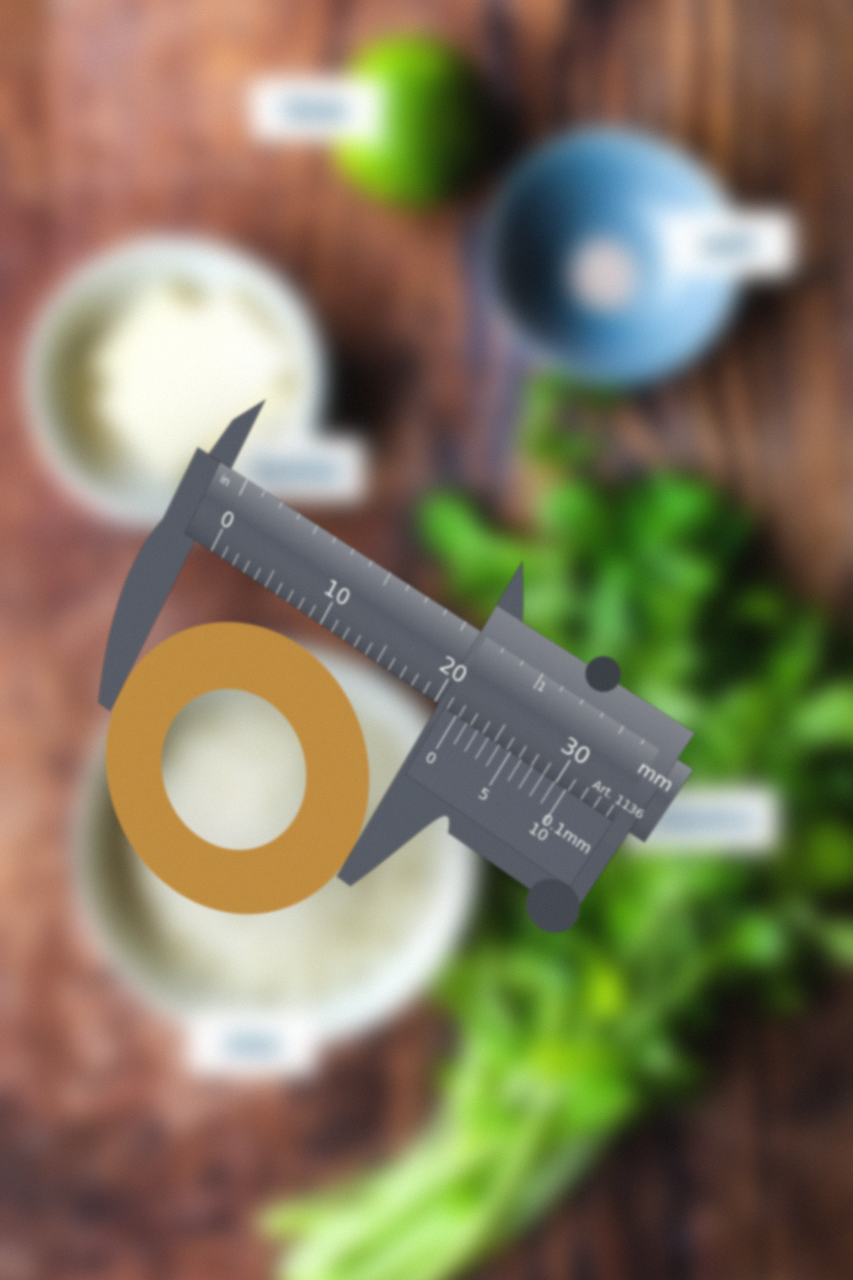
**21.8** mm
